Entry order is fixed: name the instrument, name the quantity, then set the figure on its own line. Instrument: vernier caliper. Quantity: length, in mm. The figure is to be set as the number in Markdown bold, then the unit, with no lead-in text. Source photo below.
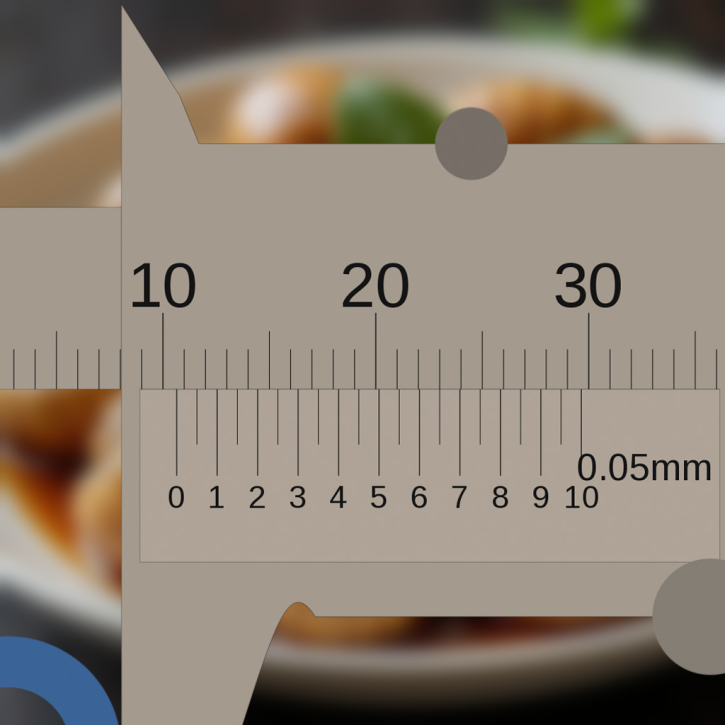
**10.65** mm
